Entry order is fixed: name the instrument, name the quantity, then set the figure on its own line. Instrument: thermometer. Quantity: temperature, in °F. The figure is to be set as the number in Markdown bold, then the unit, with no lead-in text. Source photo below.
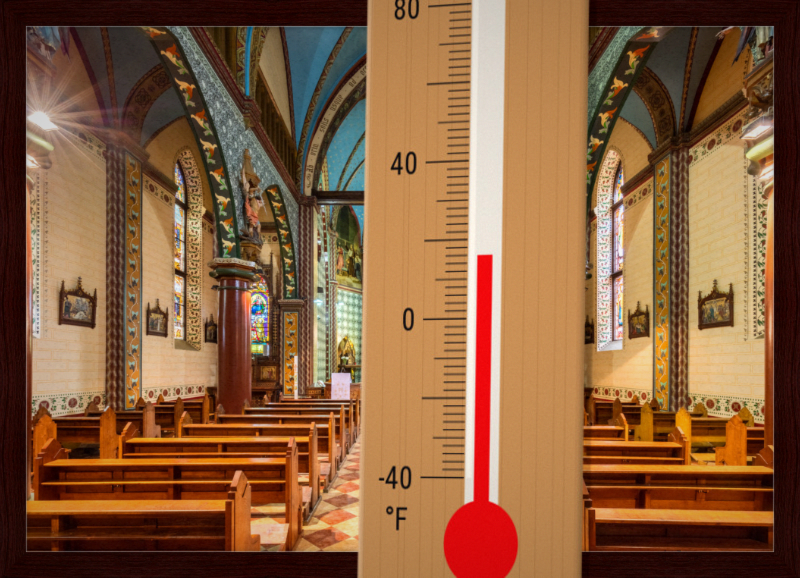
**16** °F
